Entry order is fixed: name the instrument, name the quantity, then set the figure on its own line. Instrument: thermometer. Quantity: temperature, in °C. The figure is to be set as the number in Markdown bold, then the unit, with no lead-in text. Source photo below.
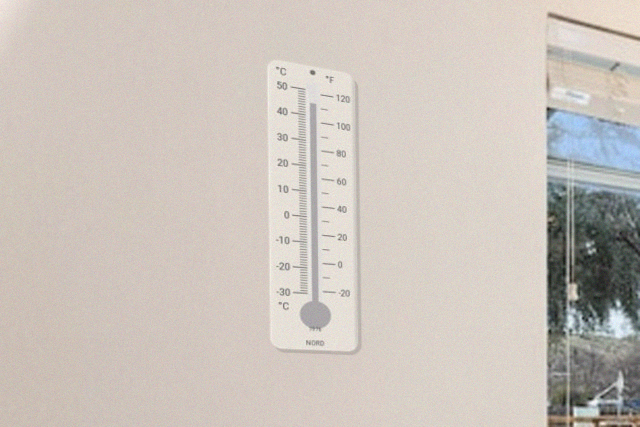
**45** °C
